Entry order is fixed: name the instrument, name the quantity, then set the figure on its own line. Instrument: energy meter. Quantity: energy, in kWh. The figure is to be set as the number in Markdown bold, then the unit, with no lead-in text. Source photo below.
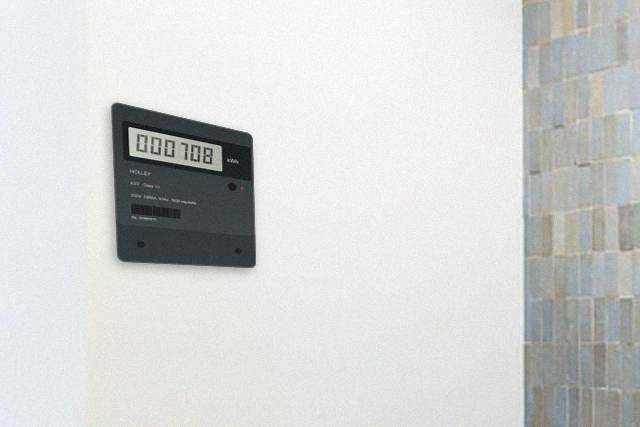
**708** kWh
